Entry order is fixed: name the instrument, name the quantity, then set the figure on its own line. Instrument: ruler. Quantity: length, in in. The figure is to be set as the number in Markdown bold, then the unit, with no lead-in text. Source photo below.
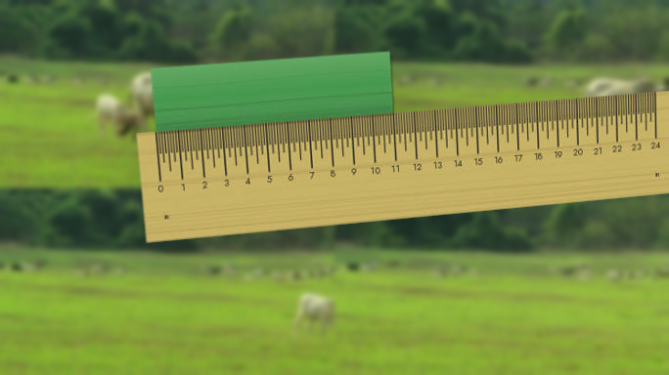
**11** in
